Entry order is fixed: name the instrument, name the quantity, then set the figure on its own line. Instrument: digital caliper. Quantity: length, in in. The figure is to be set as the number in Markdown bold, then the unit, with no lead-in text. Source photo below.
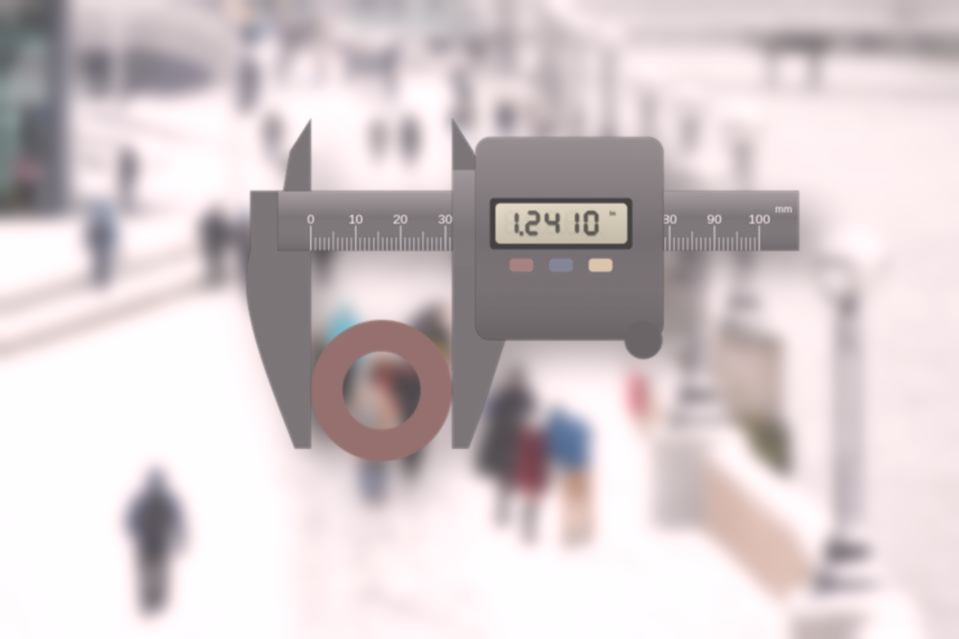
**1.2410** in
